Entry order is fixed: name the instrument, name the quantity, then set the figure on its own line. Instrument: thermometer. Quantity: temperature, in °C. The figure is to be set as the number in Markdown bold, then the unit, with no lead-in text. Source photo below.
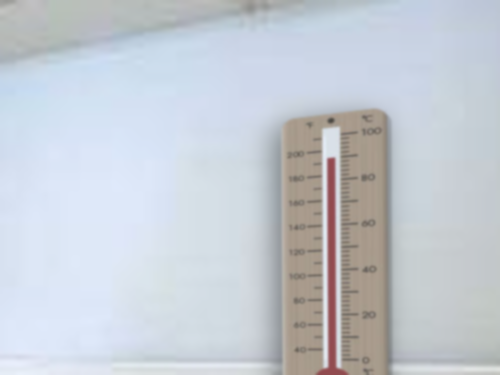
**90** °C
